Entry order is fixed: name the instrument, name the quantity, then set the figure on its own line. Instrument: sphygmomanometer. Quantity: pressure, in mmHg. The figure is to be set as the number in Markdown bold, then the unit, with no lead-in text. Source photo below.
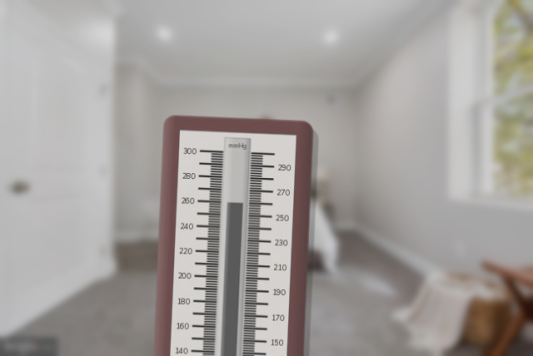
**260** mmHg
